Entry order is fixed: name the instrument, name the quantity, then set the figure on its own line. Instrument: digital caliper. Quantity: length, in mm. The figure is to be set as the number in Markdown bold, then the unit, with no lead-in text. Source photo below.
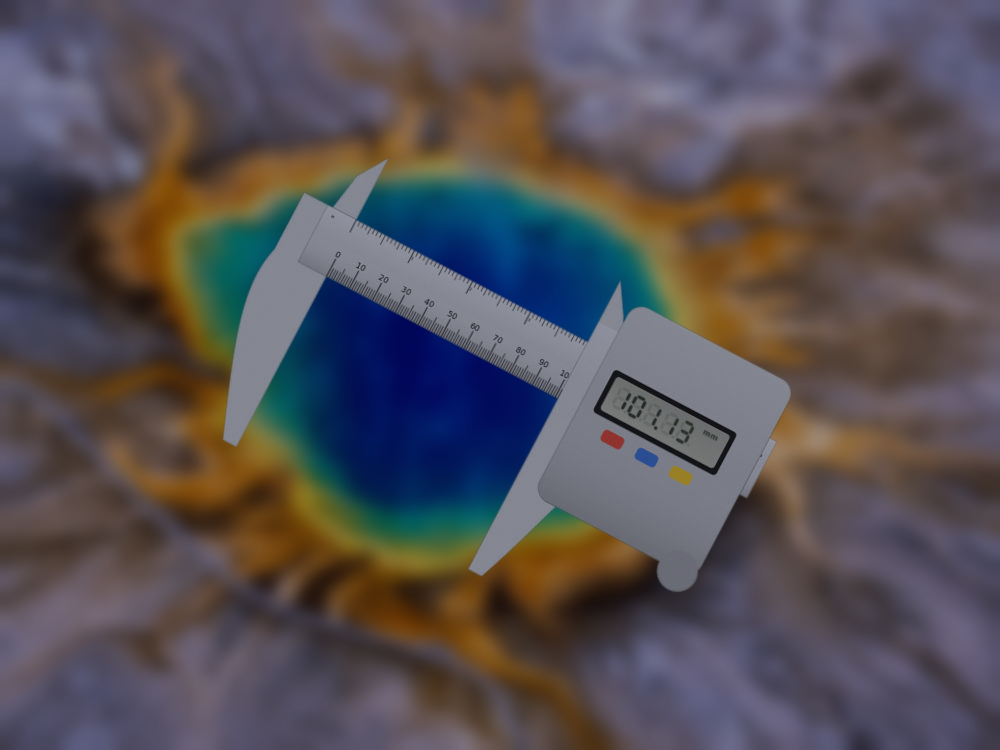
**101.13** mm
